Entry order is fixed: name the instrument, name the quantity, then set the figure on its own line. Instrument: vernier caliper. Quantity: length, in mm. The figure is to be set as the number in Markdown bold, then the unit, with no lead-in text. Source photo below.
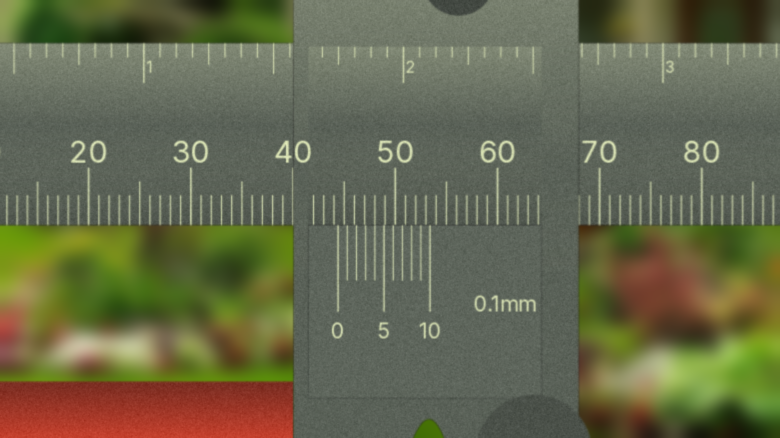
**44.4** mm
